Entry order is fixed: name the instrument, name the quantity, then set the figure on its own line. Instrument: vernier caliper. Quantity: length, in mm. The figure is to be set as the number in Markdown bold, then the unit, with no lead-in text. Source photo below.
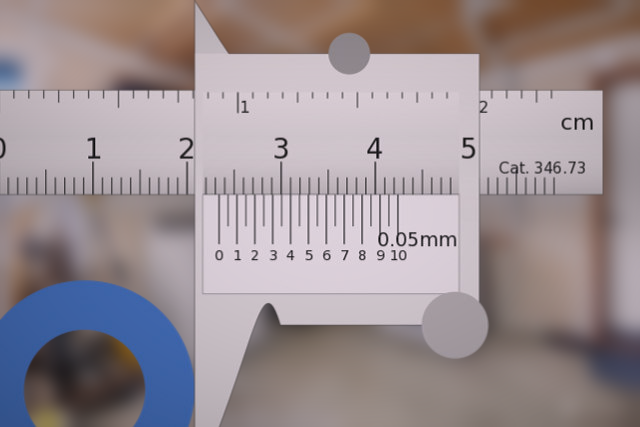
**23.4** mm
